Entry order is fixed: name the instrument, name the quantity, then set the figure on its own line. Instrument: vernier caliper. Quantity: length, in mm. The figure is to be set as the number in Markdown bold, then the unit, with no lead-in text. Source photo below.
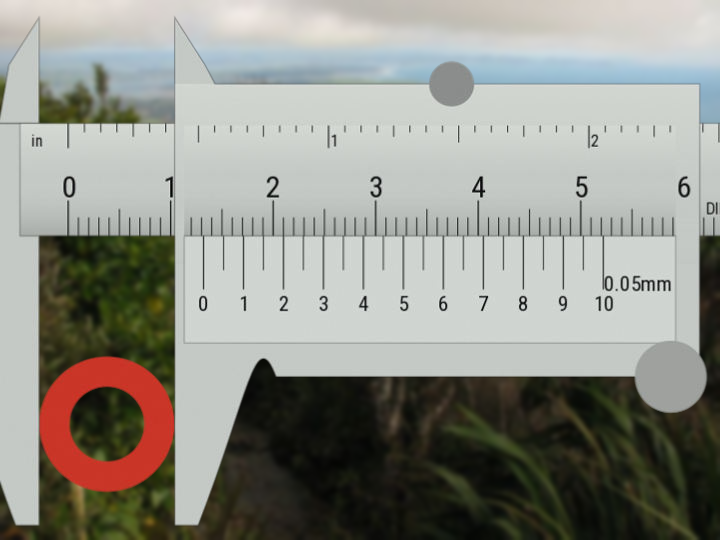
**13.2** mm
